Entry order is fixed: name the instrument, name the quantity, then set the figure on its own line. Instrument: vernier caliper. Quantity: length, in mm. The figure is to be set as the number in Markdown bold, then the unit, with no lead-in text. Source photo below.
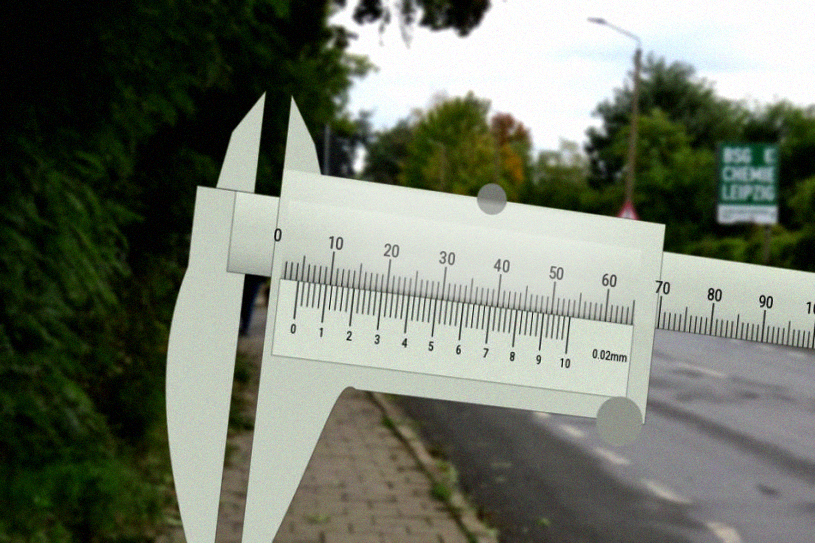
**4.4** mm
